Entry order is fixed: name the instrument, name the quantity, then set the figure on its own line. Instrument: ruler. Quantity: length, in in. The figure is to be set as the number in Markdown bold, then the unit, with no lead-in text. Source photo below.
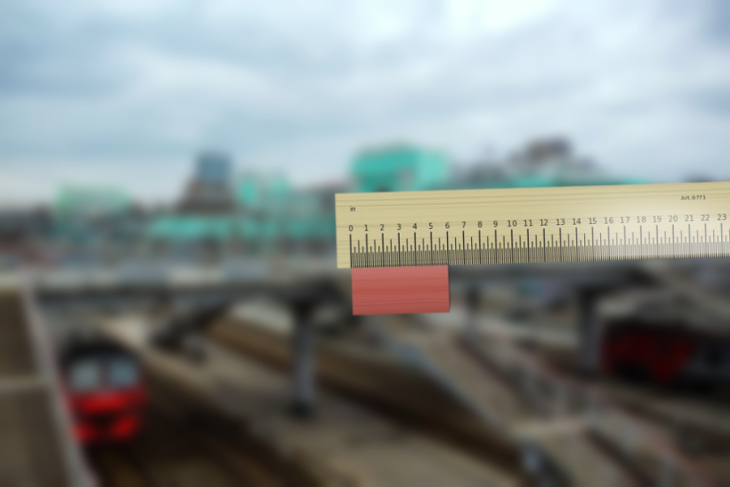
**6** in
